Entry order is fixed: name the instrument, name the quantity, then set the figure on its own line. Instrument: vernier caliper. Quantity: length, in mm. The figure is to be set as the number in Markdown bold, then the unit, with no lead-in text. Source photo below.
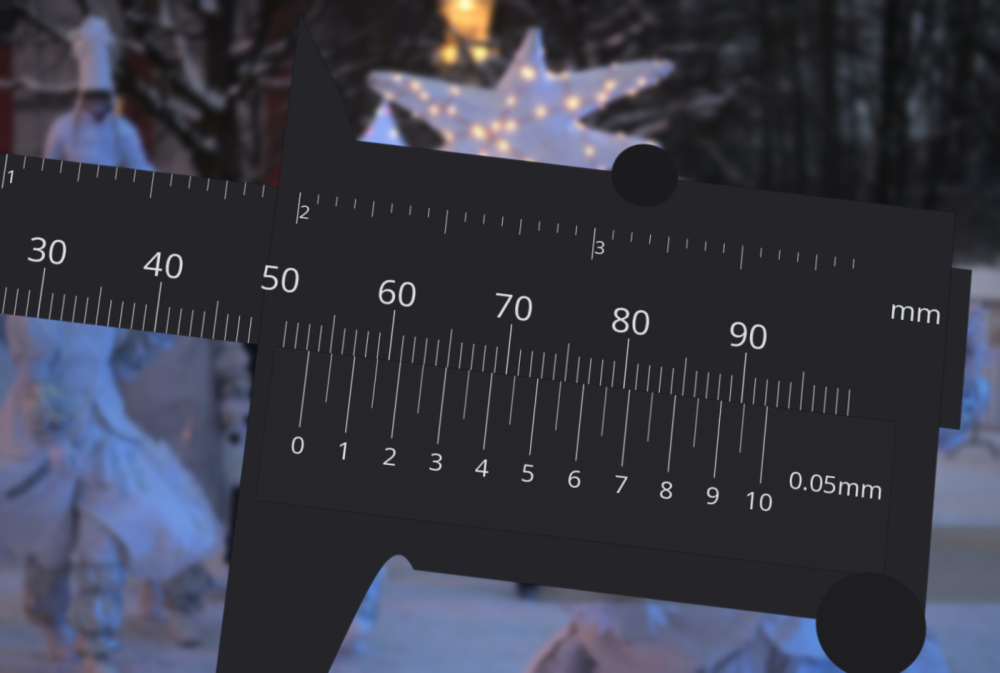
**53.2** mm
